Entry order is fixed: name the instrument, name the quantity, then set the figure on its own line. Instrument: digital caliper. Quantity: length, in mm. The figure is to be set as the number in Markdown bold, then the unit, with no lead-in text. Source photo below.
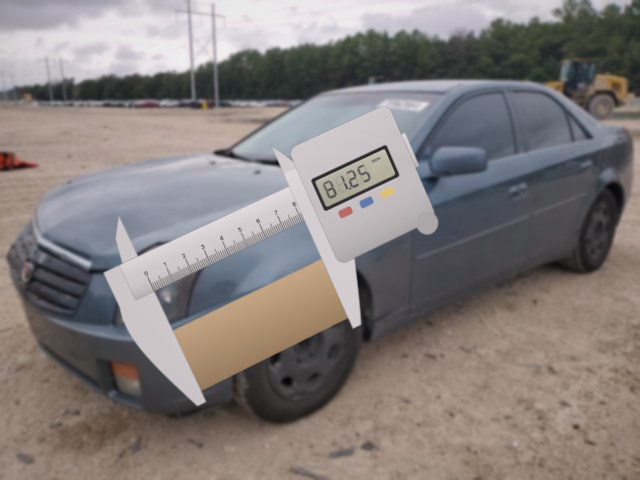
**81.25** mm
